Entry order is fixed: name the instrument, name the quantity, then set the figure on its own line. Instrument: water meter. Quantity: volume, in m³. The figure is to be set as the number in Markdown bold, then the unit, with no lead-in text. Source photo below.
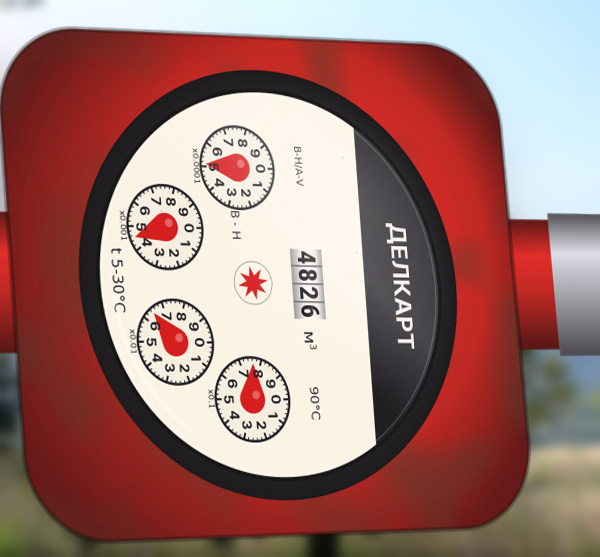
**4826.7645** m³
